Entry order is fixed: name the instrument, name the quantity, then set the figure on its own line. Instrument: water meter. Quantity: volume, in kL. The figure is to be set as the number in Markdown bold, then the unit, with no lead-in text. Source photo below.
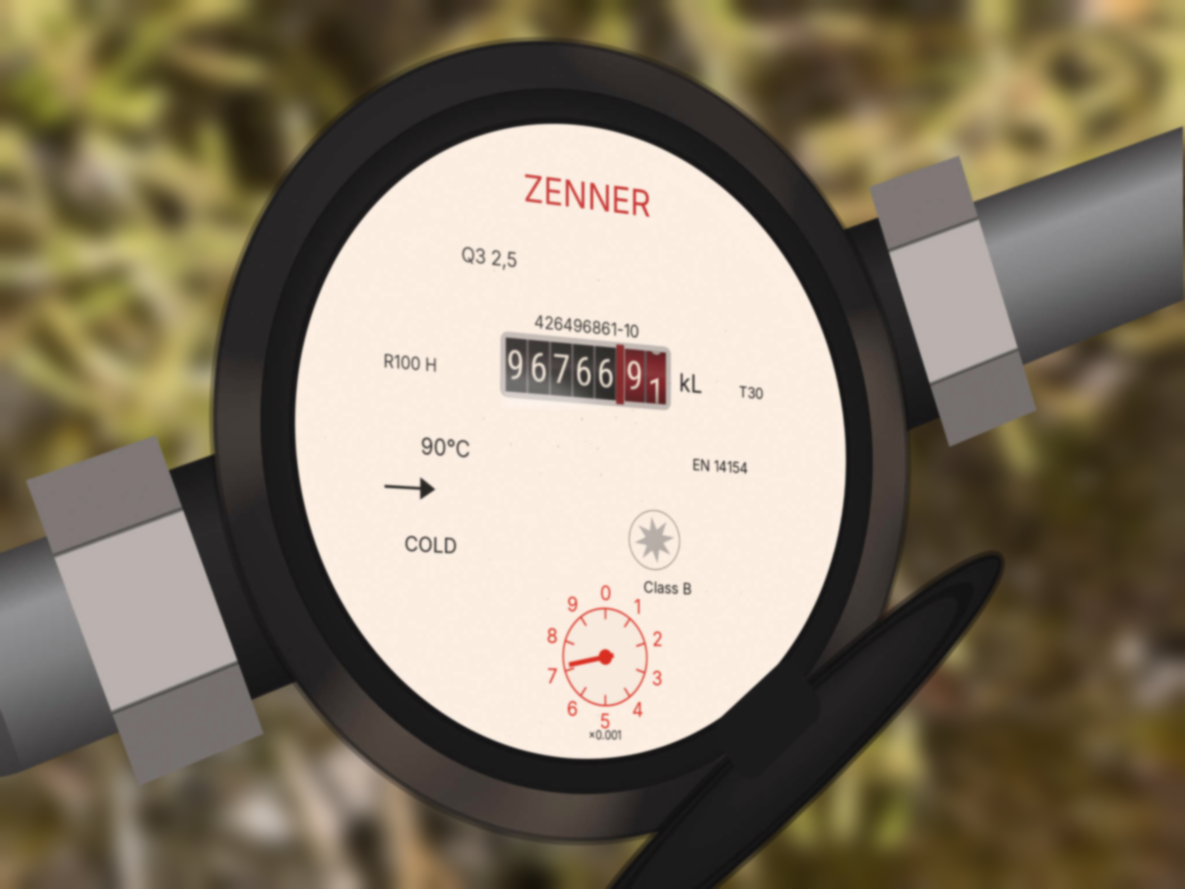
**96766.907** kL
